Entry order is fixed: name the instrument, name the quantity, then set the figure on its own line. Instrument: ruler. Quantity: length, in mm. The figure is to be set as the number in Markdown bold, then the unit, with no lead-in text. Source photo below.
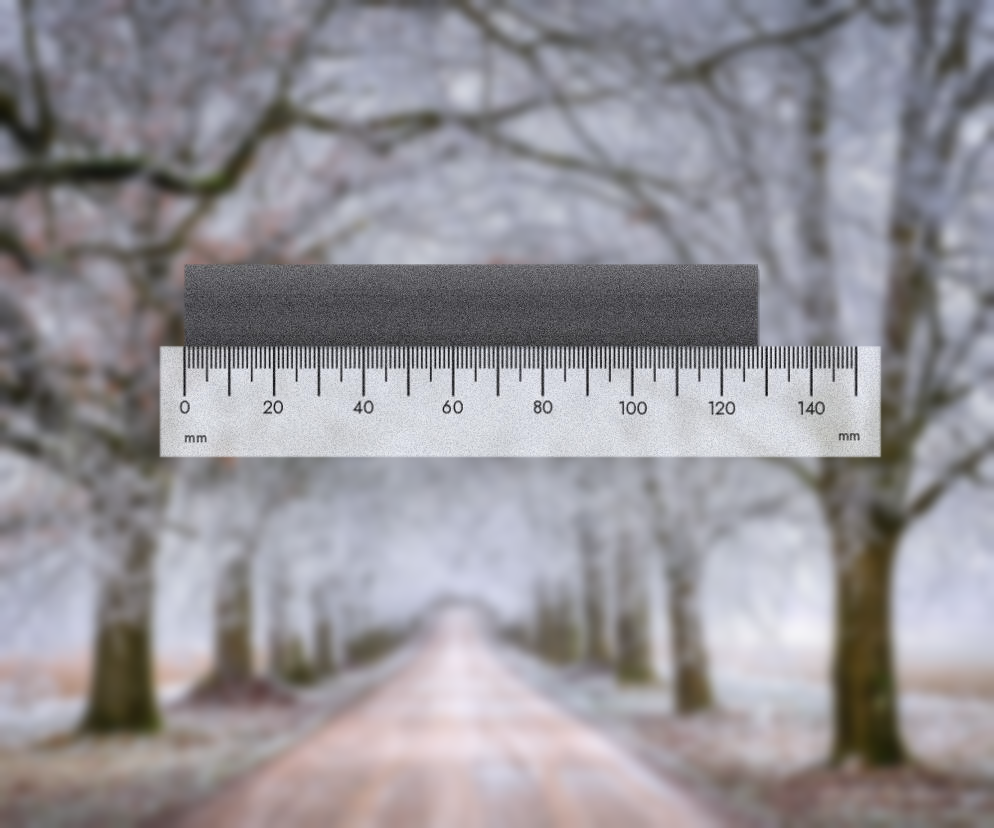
**128** mm
